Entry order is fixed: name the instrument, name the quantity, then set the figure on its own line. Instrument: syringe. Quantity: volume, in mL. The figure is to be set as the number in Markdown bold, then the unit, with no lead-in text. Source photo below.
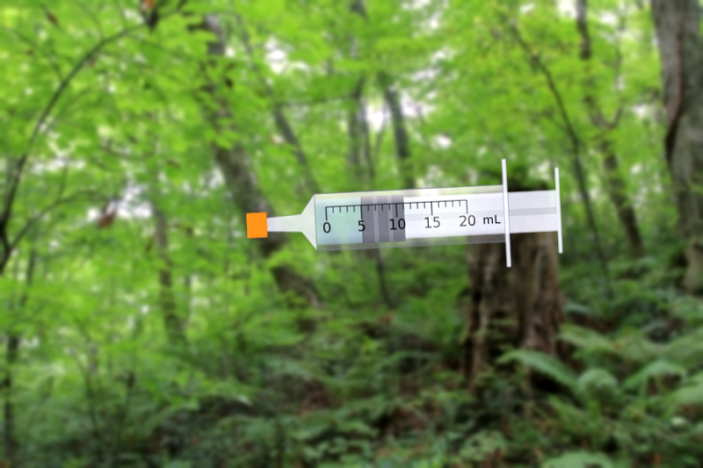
**5** mL
